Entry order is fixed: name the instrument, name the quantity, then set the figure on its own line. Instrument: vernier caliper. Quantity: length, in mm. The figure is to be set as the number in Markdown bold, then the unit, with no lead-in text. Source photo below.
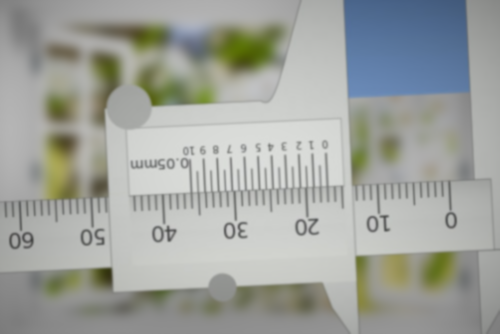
**17.0** mm
